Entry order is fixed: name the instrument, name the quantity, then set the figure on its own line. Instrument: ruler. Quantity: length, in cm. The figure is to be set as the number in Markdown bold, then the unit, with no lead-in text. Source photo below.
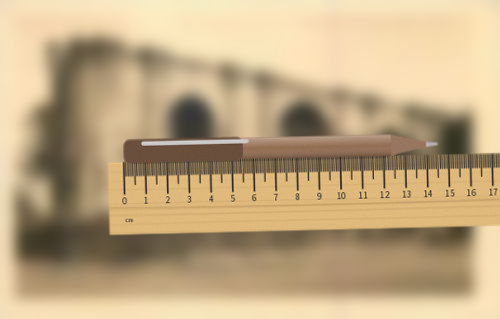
**14.5** cm
